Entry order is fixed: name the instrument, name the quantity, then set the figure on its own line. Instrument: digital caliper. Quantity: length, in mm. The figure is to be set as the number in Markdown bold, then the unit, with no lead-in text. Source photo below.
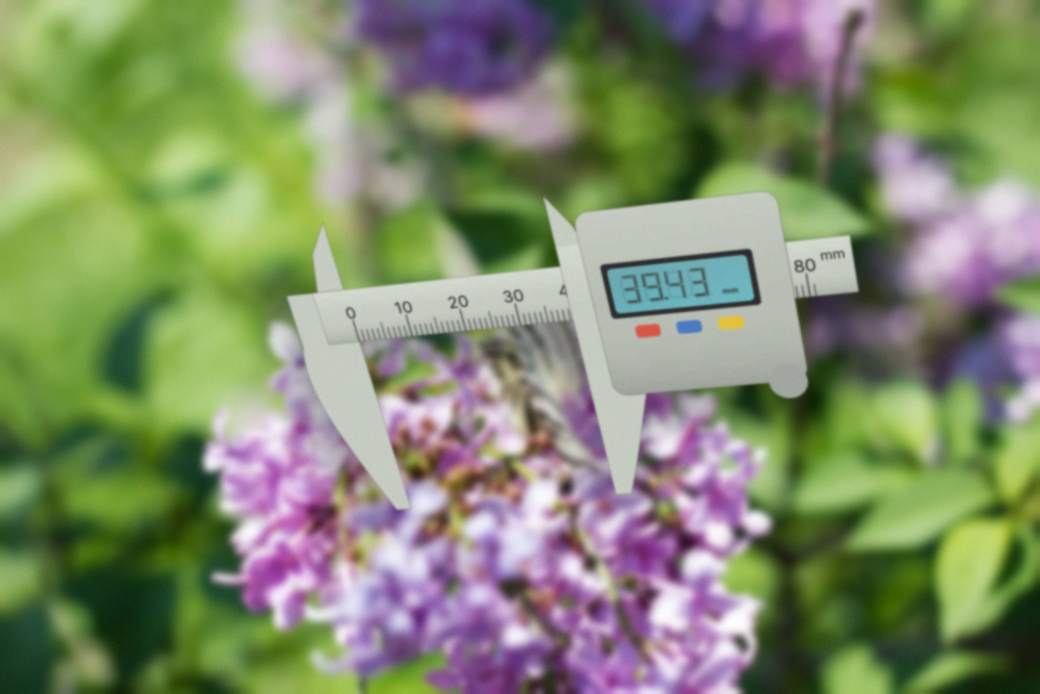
**39.43** mm
